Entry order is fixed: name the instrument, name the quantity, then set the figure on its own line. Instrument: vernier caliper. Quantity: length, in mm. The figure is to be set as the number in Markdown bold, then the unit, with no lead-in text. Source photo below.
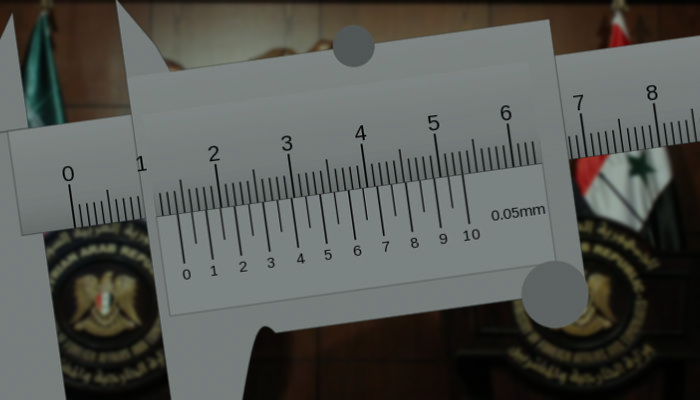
**14.0** mm
